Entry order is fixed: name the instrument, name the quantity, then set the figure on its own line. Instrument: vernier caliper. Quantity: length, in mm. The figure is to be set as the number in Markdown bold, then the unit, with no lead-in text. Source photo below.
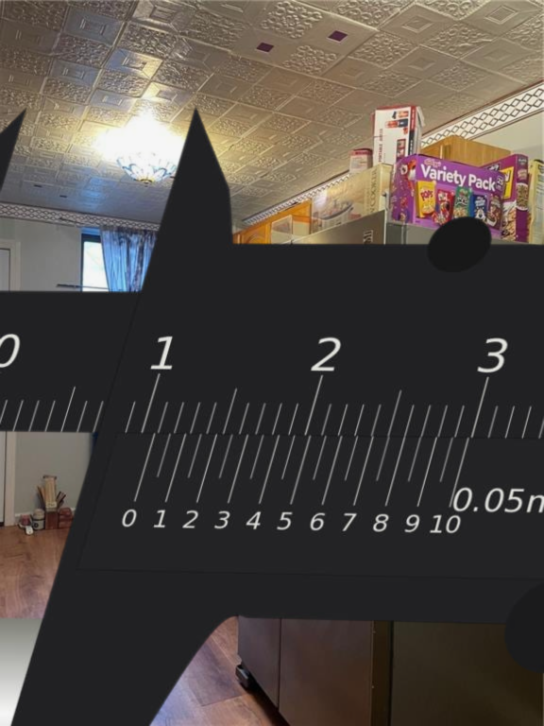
**10.8** mm
